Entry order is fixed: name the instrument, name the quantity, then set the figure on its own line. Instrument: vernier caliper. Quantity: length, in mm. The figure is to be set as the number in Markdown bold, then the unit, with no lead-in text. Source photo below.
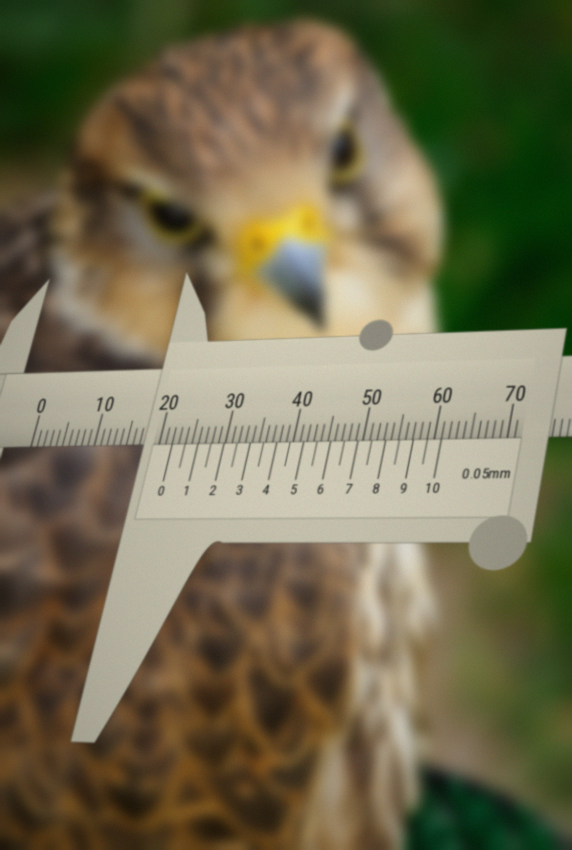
**22.0** mm
